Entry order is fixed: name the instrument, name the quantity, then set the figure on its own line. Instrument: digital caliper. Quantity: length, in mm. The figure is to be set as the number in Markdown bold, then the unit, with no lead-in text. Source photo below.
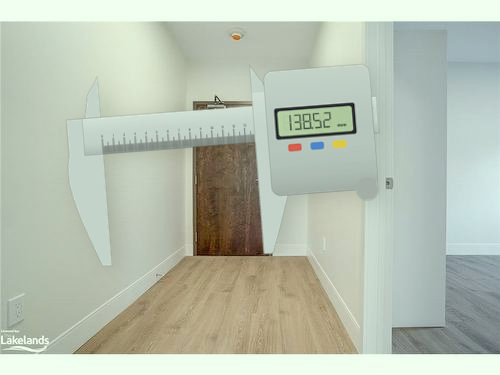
**138.52** mm
